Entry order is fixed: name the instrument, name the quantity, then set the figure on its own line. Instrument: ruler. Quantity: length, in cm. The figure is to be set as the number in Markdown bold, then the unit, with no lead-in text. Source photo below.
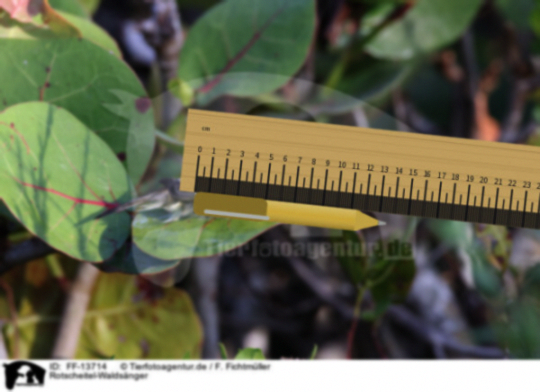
**13.5** cm
